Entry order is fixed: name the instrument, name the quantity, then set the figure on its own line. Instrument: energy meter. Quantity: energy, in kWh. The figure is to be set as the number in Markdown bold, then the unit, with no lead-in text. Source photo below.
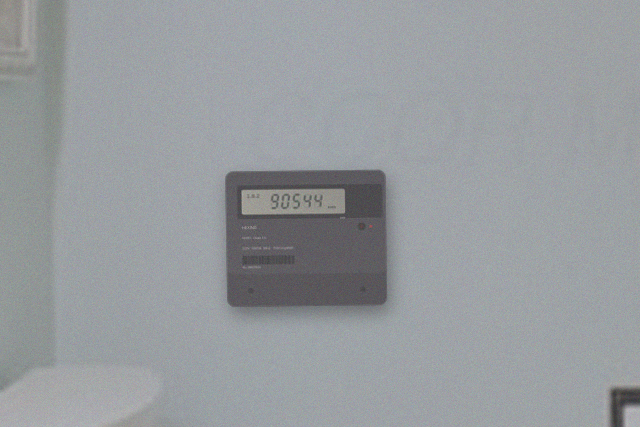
**90544** kWh
